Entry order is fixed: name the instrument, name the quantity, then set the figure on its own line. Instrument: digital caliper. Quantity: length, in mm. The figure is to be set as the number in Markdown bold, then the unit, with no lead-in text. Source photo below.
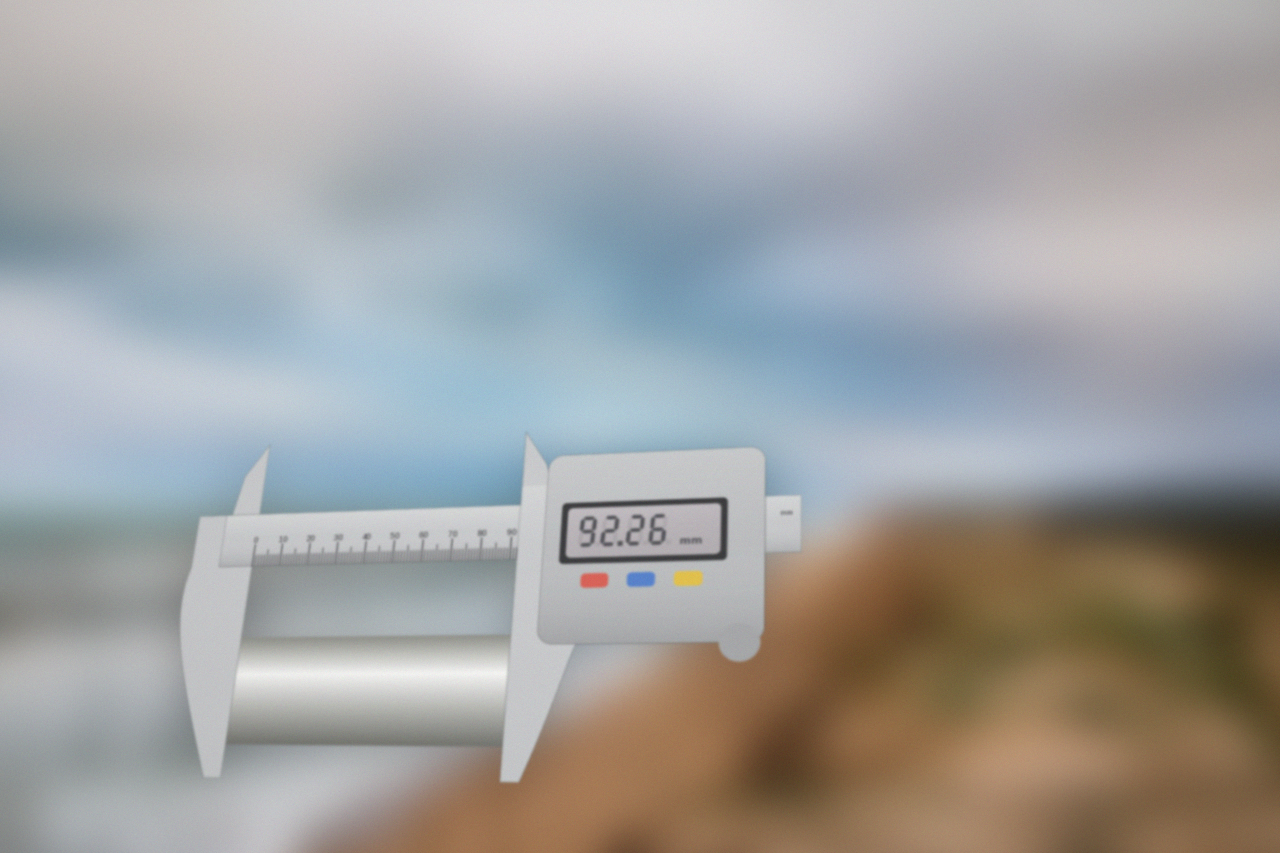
**92.26** mm
